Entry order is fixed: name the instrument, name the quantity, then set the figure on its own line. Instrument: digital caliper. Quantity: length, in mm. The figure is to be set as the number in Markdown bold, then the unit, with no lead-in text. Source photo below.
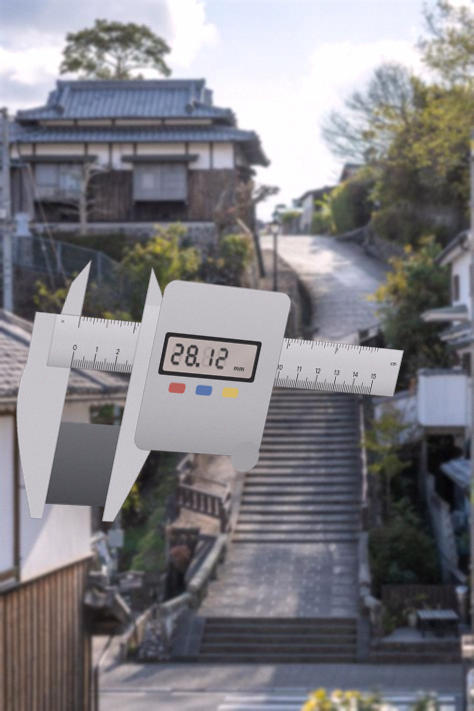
**28.12** mm
